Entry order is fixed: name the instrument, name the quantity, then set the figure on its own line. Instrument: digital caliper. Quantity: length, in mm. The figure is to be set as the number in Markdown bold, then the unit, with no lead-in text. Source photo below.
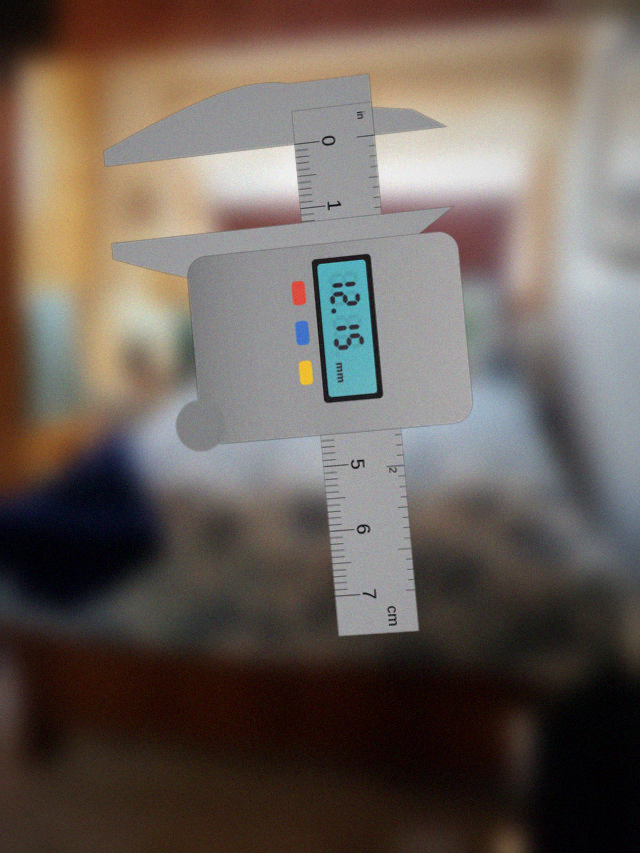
**12.15** mm
